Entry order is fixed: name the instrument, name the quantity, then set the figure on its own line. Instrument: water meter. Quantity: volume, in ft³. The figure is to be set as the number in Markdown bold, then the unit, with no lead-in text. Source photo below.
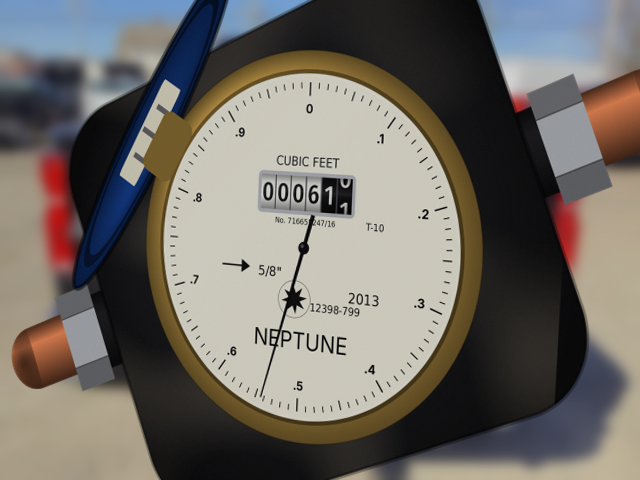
**610.54** ft³
